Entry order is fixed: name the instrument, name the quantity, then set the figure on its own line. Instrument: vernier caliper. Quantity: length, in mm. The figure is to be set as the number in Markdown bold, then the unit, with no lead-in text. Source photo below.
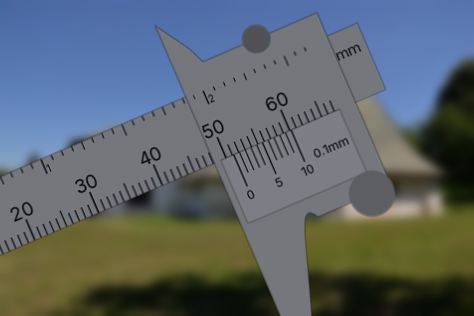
**51.2** mm
